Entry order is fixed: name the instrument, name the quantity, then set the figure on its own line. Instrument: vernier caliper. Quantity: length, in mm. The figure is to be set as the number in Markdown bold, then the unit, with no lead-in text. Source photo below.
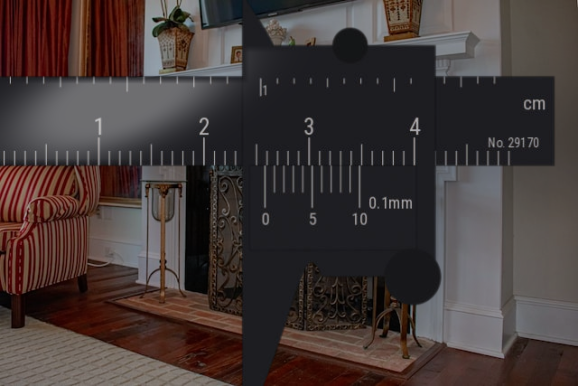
**25.8** mm
